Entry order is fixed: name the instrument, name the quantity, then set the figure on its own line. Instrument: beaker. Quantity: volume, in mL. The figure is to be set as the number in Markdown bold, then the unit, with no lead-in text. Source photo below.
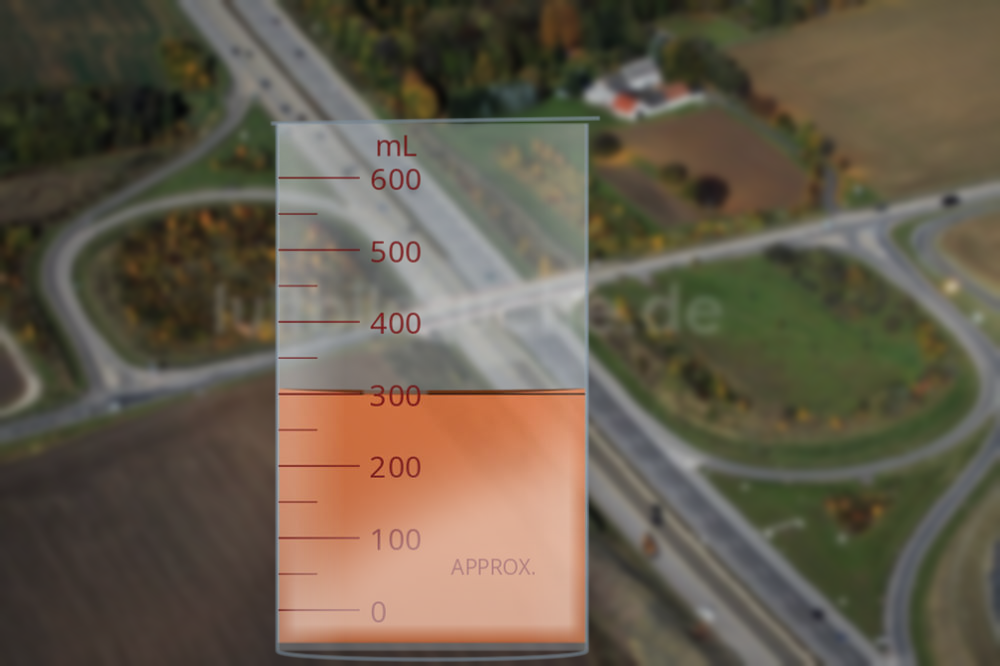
**300** mL
